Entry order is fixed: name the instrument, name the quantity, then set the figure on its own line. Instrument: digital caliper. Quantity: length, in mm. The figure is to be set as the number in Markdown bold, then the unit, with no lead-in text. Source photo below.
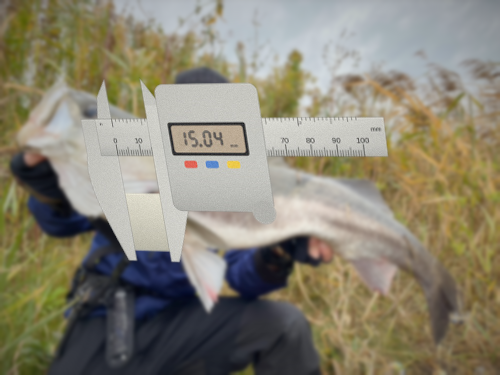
**15.04** mm
